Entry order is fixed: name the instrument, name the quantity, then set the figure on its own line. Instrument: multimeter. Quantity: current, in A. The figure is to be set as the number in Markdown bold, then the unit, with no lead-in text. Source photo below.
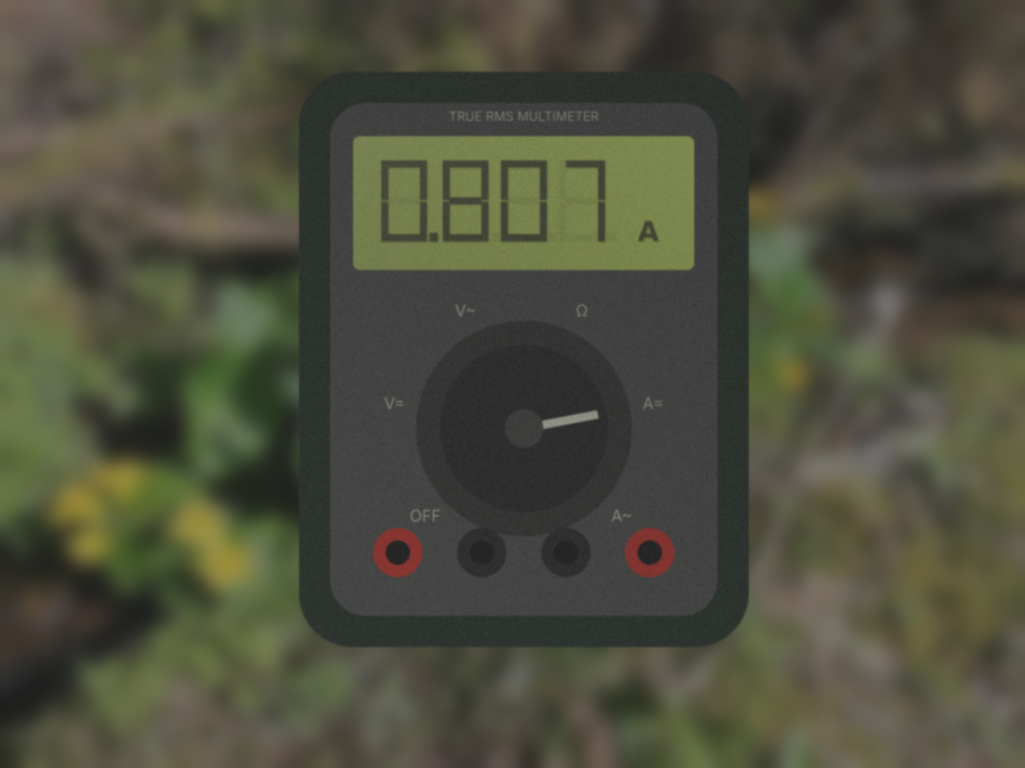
**0.807** A
